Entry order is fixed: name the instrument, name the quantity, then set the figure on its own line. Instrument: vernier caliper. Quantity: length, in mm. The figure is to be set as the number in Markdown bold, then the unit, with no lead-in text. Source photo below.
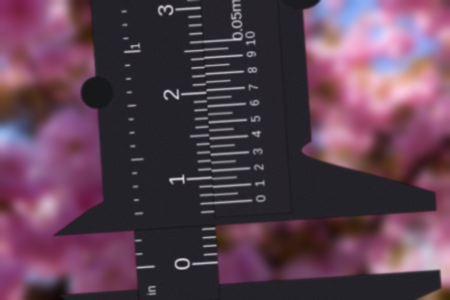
**7.0** mm
